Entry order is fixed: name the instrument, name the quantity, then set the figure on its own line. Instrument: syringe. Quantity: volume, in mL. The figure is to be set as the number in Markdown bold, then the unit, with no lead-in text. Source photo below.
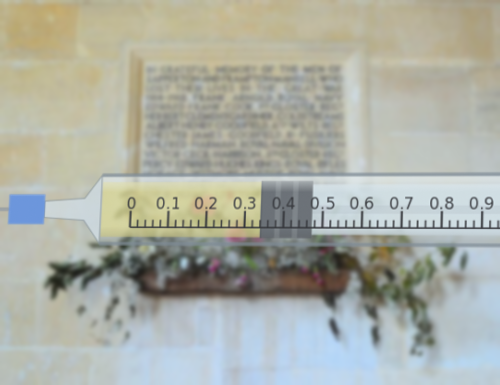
**0.34** mL
